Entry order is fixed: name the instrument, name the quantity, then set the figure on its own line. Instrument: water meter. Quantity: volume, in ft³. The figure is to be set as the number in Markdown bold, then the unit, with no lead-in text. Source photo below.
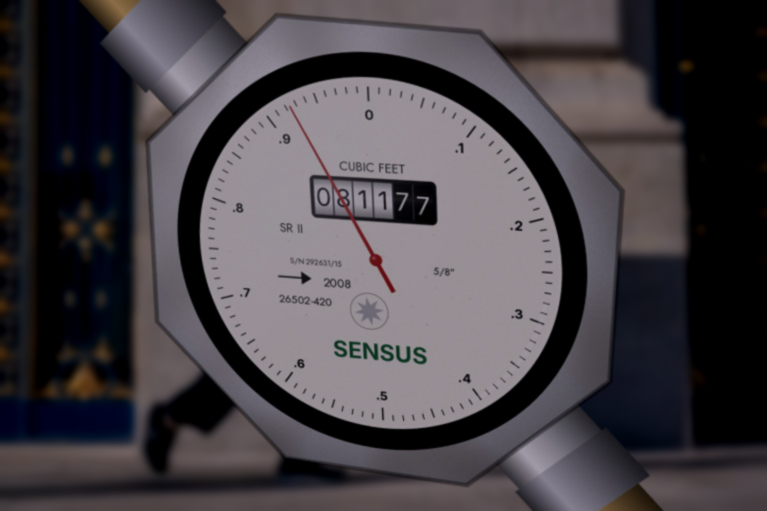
**81176.92** ft³
